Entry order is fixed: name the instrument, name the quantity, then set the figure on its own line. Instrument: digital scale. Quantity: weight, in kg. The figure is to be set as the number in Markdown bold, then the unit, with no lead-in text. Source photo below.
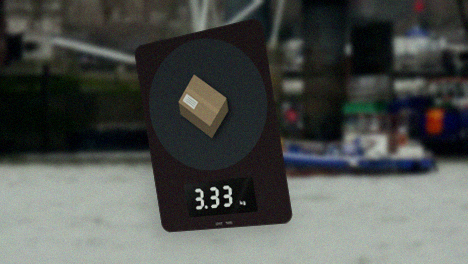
**3.33** kg
